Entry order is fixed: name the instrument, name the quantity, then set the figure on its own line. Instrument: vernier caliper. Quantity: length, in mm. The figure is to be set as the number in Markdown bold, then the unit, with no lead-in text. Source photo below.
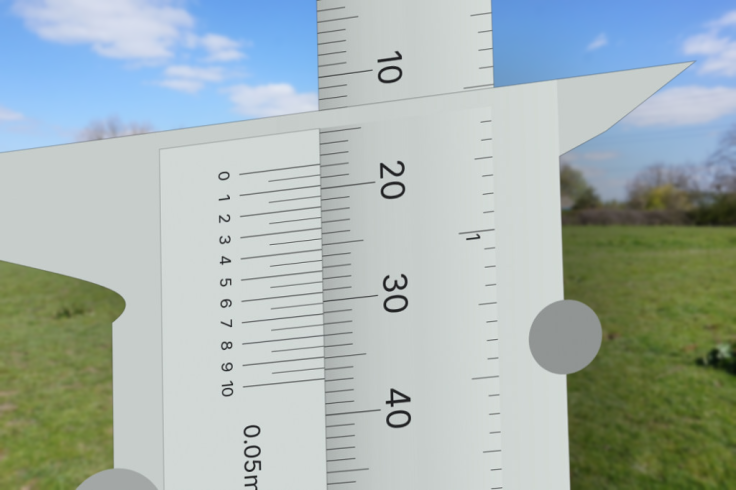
**17.8** mm
